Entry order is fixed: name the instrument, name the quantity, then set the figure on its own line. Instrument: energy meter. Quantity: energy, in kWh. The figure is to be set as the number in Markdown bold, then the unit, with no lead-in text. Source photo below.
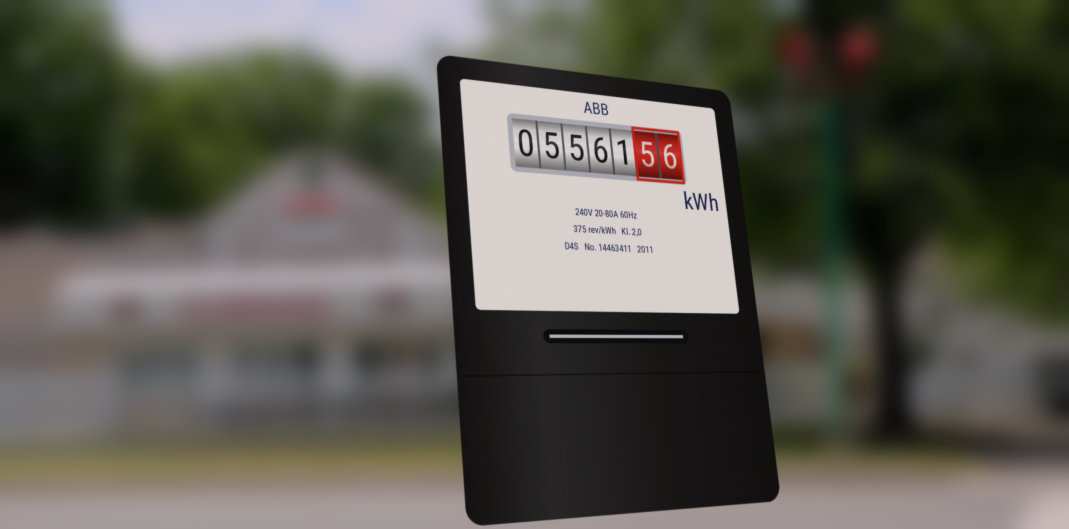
**5561.56** kWh
